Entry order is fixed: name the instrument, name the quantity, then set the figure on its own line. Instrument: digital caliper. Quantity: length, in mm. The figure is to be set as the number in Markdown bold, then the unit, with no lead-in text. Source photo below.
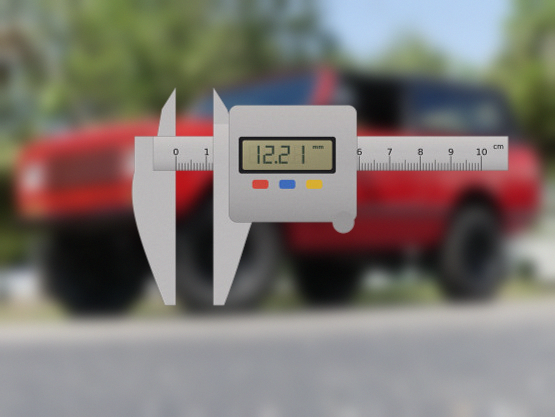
**12.21** mm
